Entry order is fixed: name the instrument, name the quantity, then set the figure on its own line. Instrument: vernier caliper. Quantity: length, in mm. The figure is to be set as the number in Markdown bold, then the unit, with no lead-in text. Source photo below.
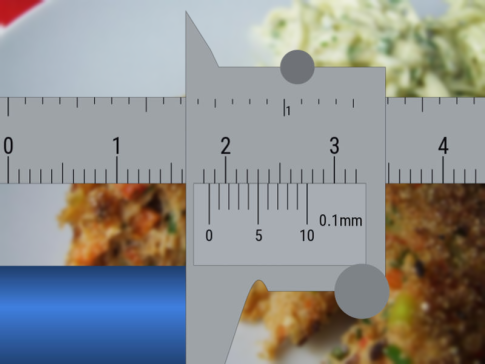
**18.5** mm
